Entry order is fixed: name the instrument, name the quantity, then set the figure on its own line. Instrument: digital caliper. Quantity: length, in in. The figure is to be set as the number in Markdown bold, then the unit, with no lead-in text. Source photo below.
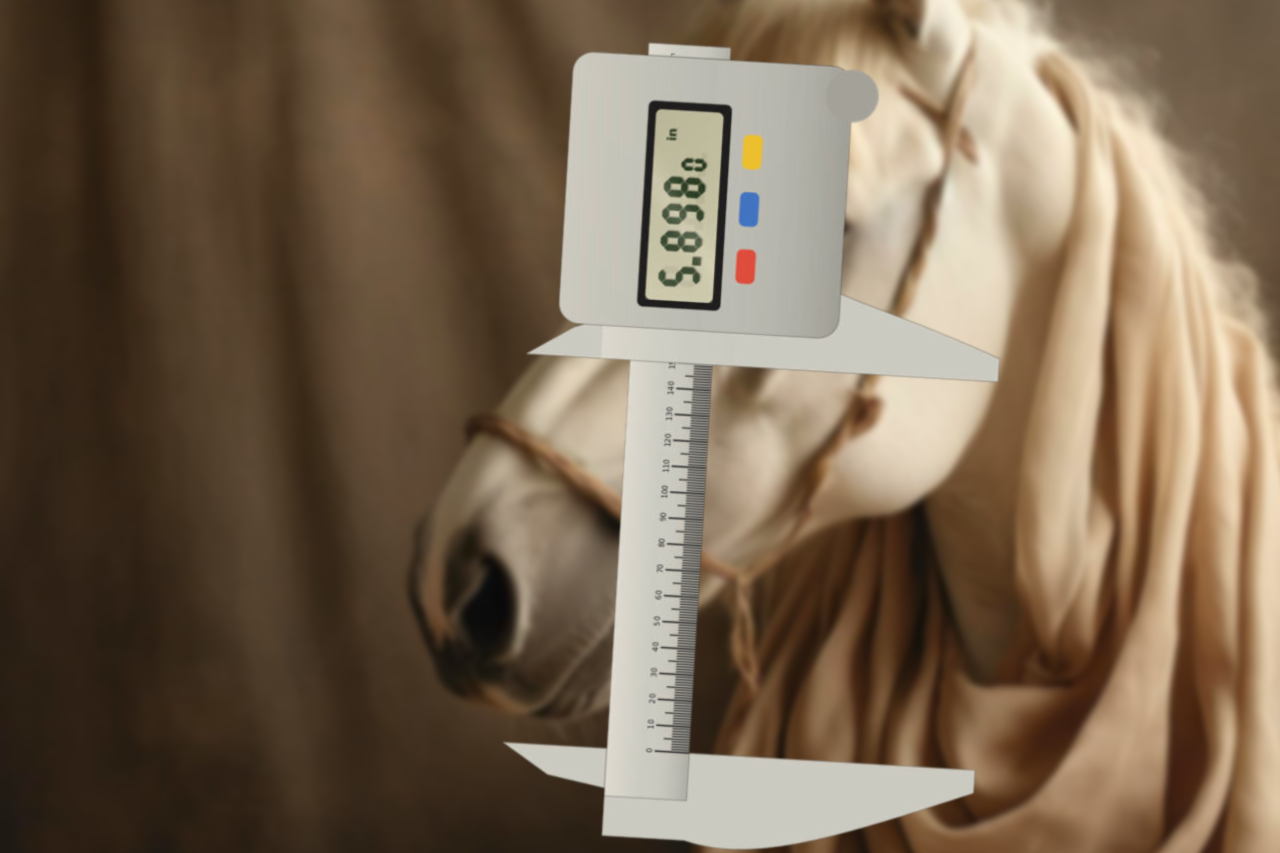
**5.8980** in
